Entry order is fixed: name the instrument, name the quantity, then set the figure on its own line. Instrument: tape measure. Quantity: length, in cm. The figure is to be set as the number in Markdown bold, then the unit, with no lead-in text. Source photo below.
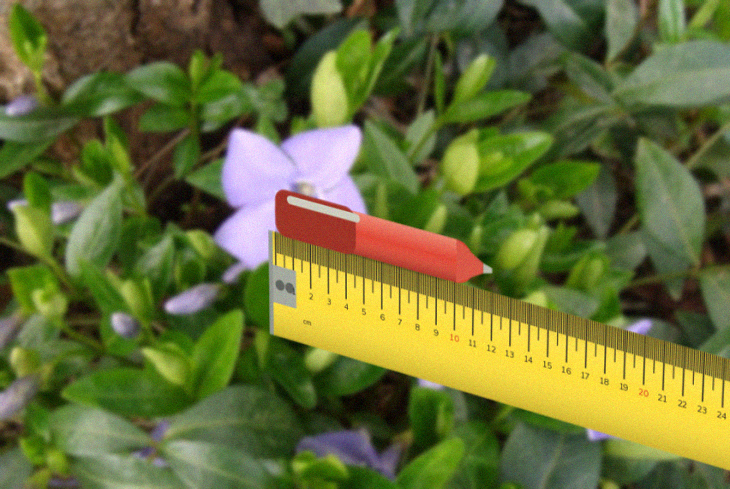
**12** cm
